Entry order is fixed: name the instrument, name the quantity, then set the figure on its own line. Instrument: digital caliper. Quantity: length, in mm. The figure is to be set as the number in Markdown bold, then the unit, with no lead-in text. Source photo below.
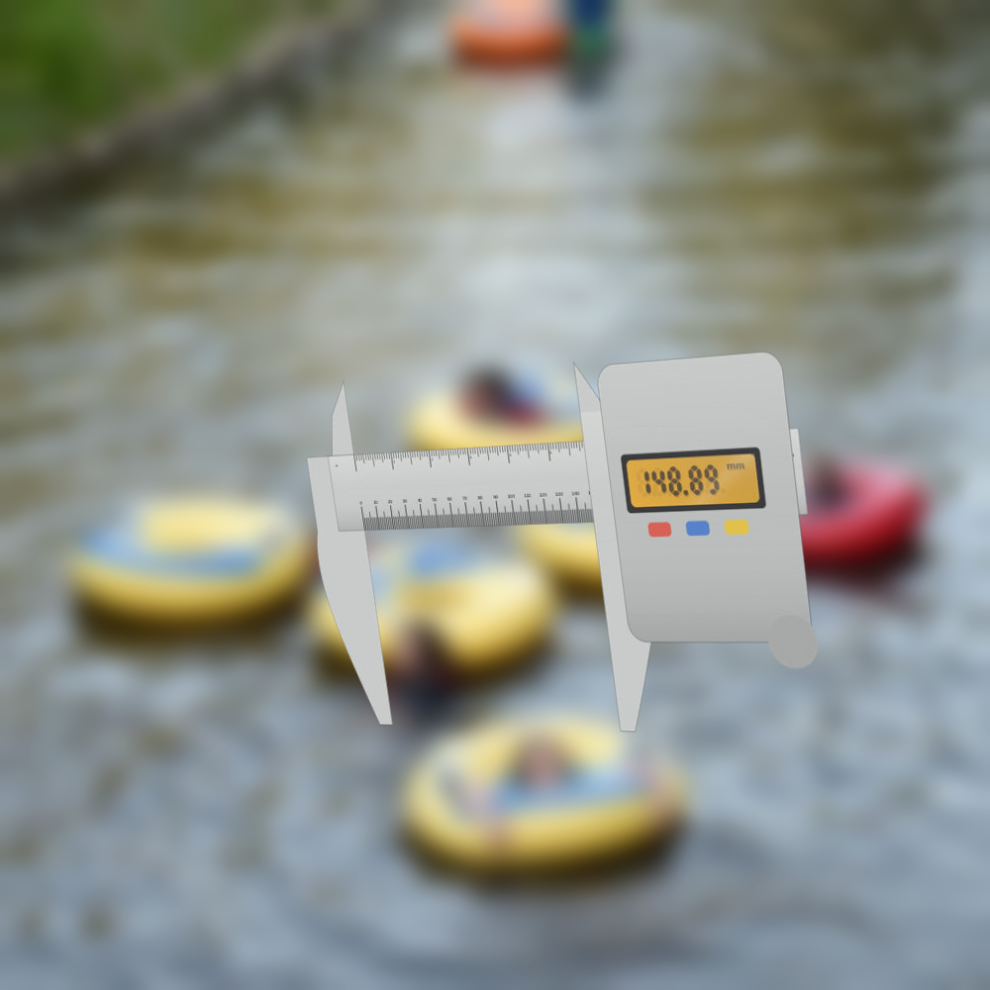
**148.89** mm
